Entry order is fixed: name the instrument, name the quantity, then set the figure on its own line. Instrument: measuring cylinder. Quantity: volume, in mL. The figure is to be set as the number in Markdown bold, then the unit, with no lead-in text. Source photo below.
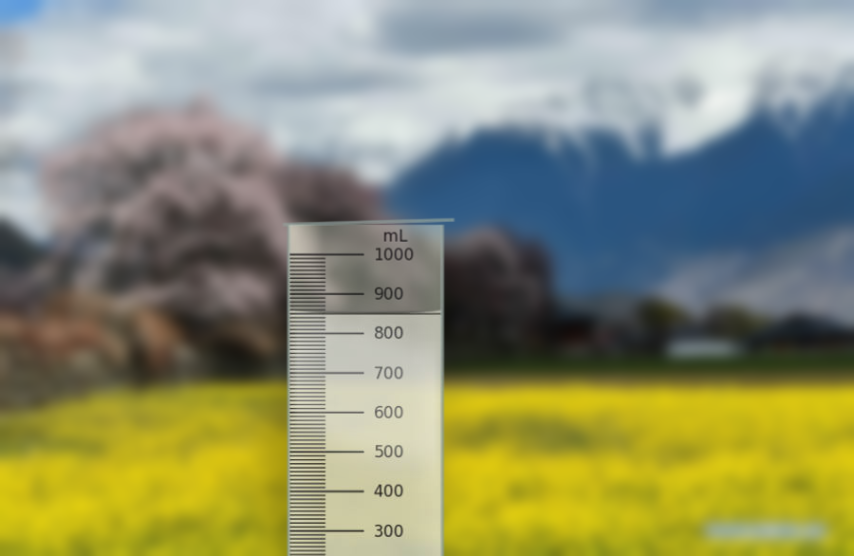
**850** mL
